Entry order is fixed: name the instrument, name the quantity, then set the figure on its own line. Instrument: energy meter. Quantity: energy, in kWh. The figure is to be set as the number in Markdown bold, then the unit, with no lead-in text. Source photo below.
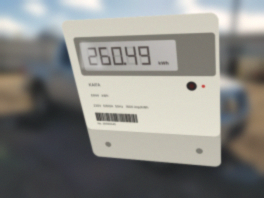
**260.49** kWh
